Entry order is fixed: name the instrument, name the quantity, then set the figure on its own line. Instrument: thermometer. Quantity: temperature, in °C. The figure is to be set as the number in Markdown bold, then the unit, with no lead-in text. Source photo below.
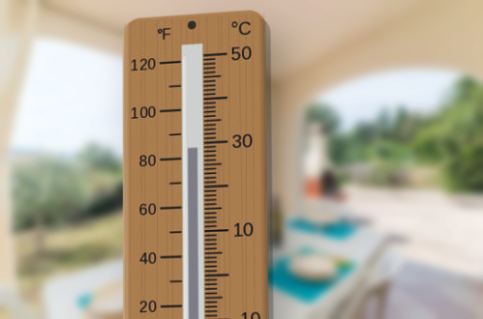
**29** °C
